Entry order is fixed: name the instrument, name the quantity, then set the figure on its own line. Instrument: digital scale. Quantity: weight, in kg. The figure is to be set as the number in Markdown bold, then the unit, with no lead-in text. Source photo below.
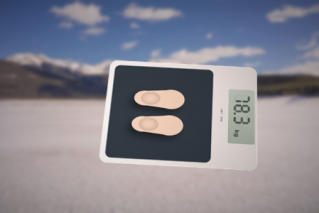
**78.3** kg
